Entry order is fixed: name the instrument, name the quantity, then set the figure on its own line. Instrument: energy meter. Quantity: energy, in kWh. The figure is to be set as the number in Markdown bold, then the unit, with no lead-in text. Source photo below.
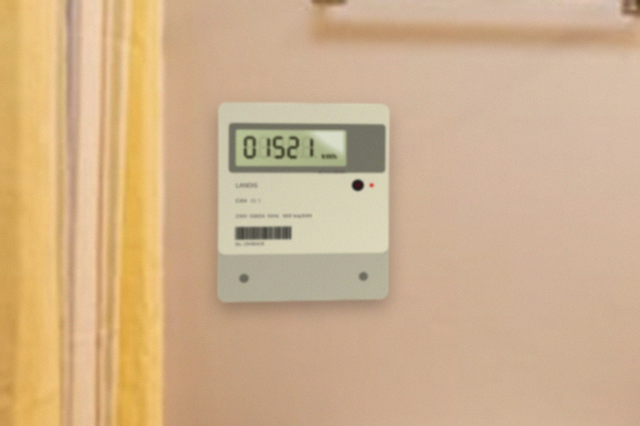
**1521** kWh
